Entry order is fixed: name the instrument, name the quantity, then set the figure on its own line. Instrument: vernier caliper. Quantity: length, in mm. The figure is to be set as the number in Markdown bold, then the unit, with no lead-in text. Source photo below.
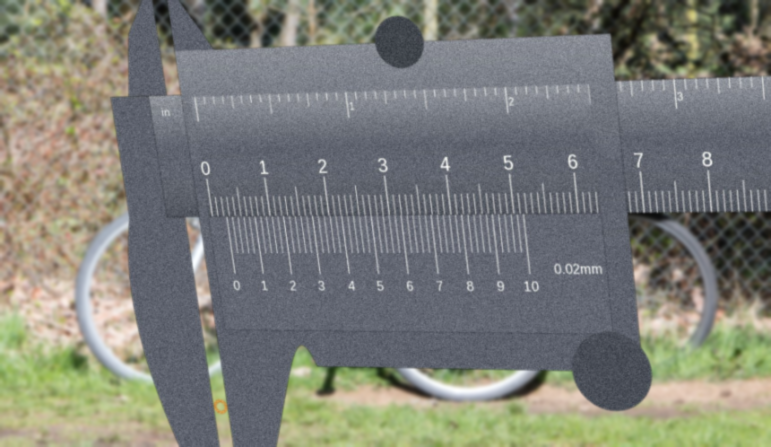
**2.5** mm
